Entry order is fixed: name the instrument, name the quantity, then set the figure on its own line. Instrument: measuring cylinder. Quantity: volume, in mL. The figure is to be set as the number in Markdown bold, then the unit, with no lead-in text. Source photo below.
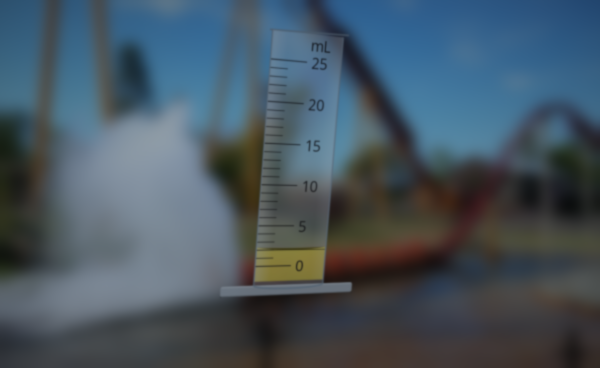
**2** mL
